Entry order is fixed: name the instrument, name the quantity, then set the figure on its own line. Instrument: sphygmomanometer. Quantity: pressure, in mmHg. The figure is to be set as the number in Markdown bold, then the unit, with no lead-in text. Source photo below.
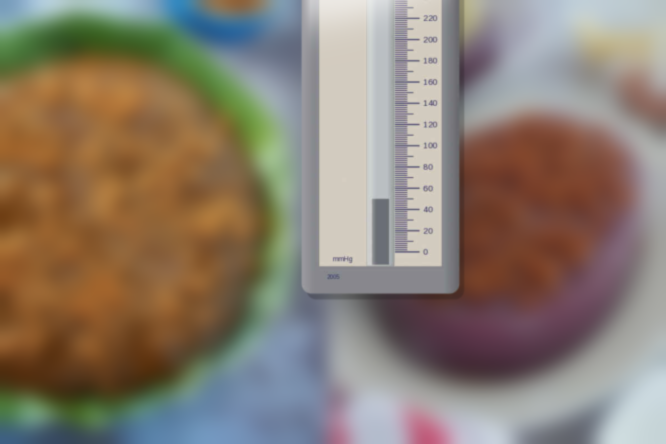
**50** mmHg
